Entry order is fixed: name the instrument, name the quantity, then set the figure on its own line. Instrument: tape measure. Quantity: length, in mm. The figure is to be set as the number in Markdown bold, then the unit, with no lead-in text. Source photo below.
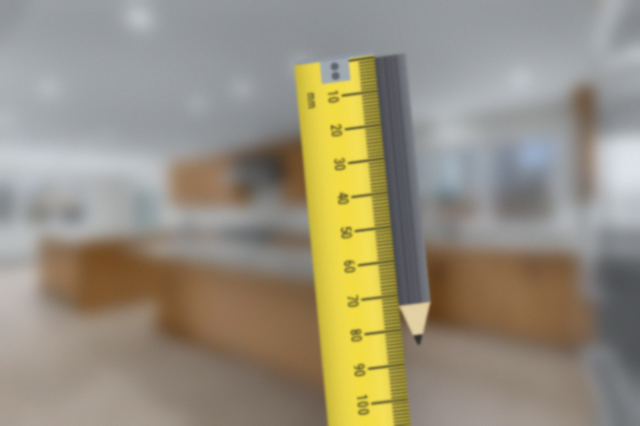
**85** mm
